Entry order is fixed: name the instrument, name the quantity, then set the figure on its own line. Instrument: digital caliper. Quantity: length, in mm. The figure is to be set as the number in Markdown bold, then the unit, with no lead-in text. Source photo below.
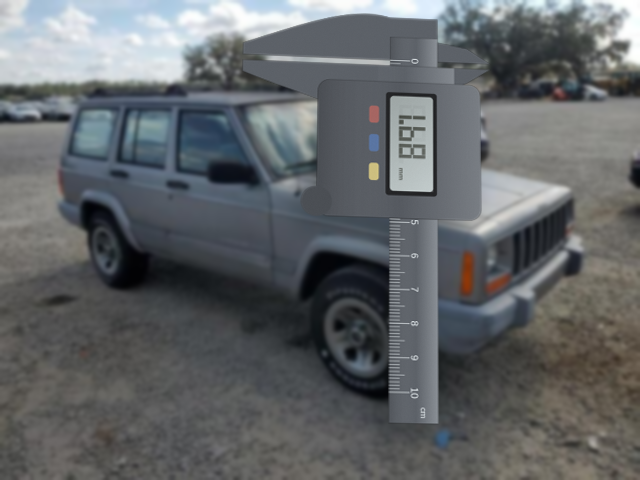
**1.68** mm
